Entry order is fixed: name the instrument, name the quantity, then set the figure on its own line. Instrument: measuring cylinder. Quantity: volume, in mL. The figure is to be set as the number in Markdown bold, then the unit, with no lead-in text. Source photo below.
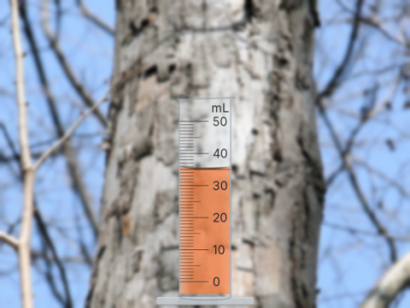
**35** mL
